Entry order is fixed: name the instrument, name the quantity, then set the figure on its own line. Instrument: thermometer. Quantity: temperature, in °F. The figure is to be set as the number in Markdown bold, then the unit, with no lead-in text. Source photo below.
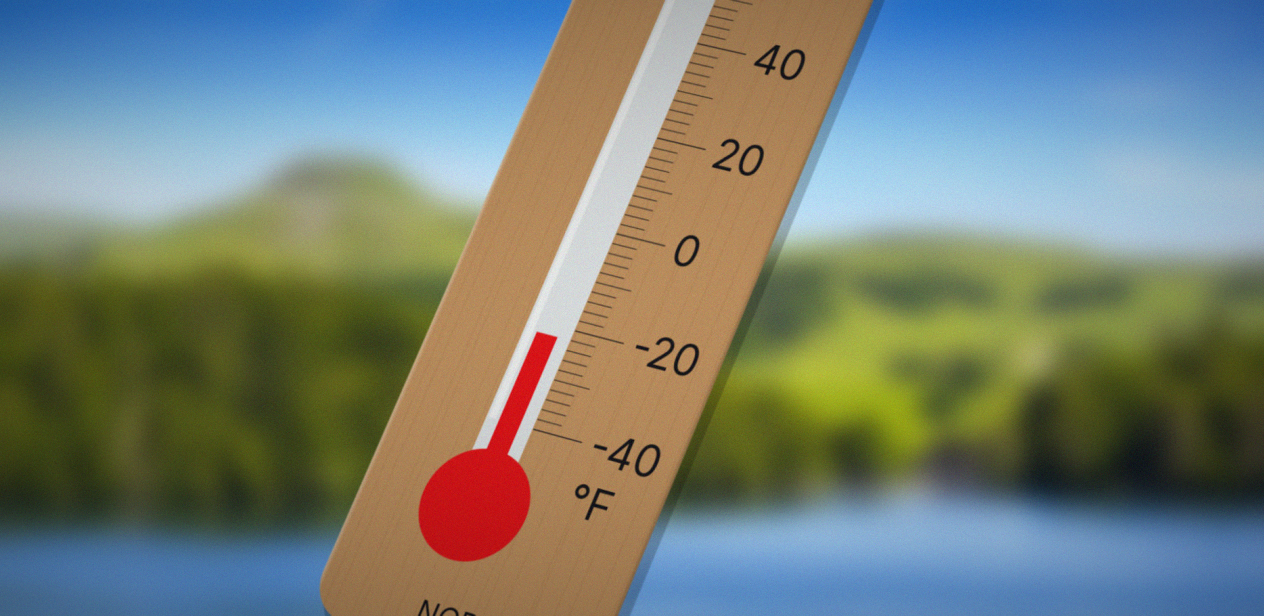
**-22** °F
